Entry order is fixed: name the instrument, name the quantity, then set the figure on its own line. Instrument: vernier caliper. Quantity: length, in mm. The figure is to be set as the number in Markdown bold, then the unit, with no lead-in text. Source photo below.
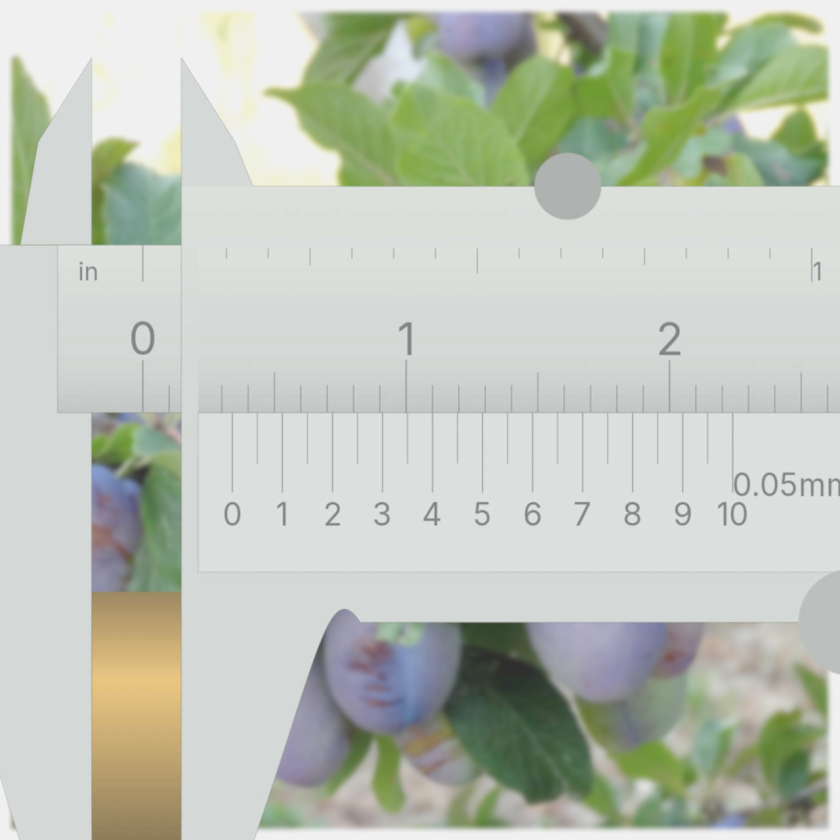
**3.40** mm
